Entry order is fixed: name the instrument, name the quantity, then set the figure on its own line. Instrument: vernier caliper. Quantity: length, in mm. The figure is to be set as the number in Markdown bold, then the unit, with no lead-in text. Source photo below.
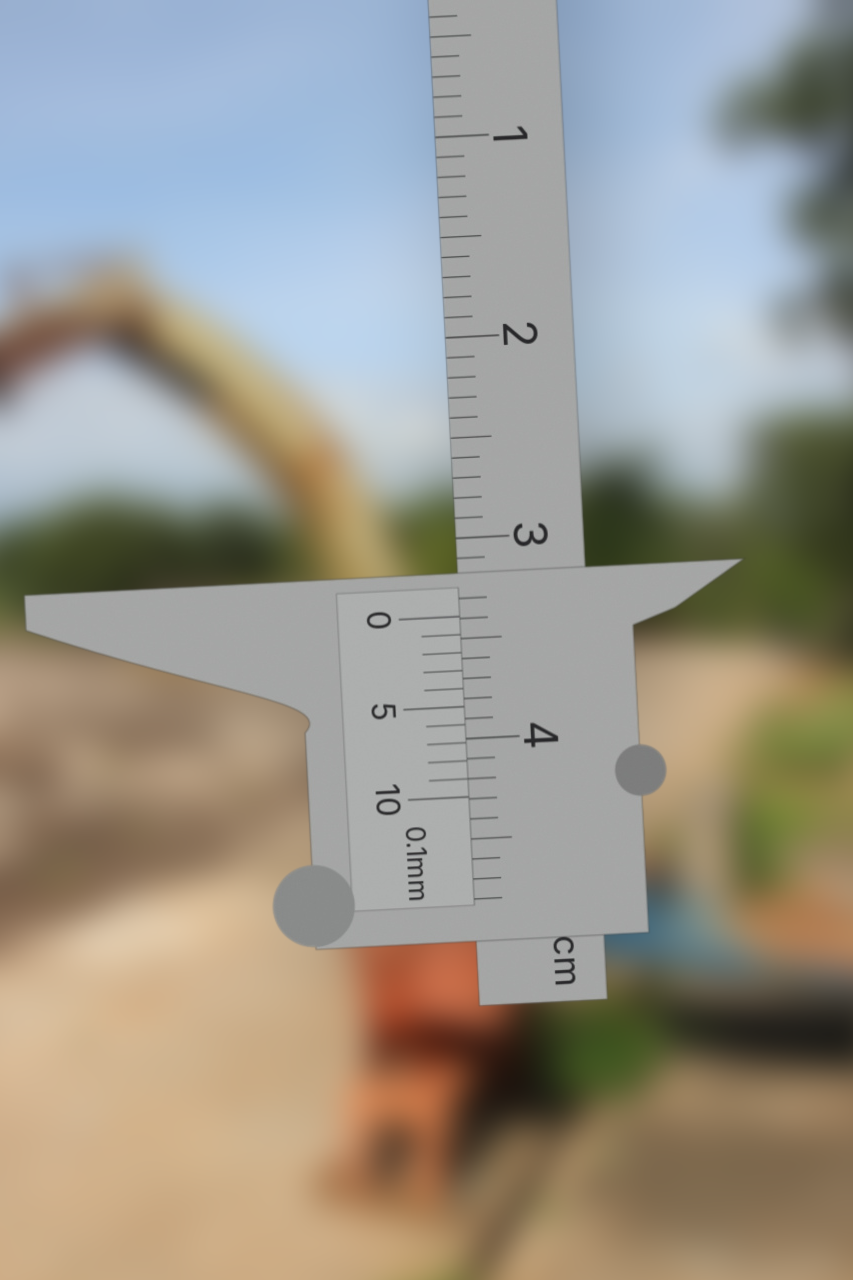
**33.9** mm
